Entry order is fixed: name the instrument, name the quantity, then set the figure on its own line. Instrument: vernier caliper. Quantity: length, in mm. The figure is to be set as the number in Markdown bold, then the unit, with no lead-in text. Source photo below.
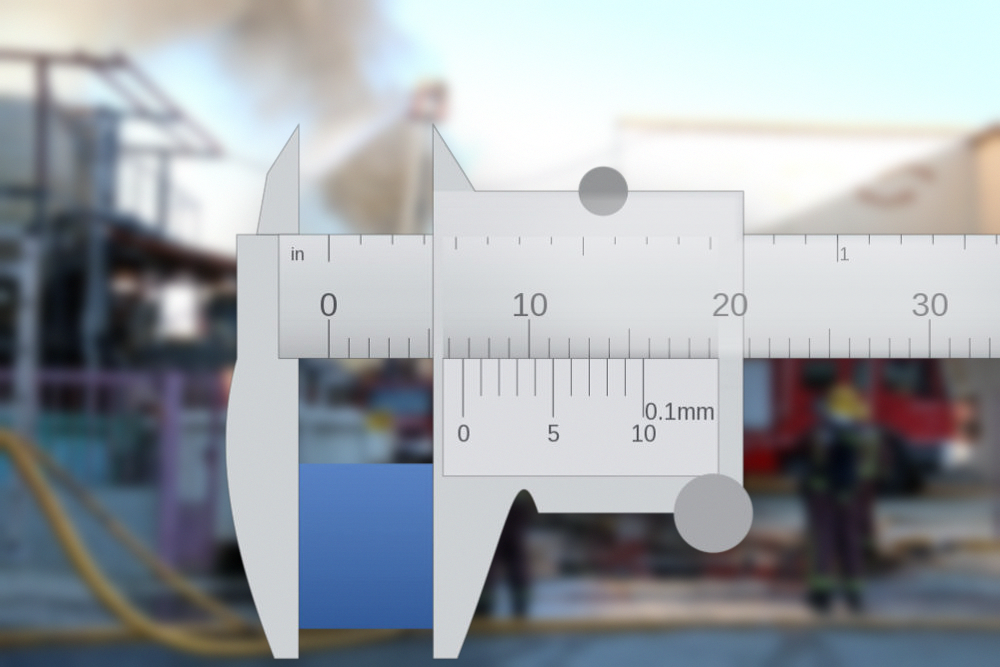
**6.7** mm
